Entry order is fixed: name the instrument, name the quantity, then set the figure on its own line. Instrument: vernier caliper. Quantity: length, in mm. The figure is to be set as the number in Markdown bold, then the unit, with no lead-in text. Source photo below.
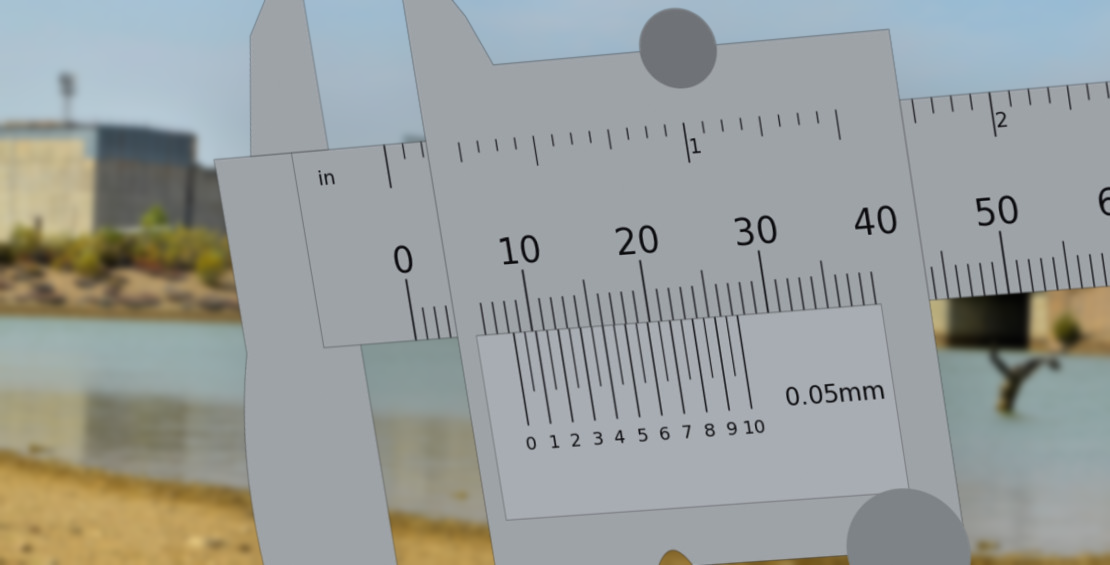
**8.4** mm
